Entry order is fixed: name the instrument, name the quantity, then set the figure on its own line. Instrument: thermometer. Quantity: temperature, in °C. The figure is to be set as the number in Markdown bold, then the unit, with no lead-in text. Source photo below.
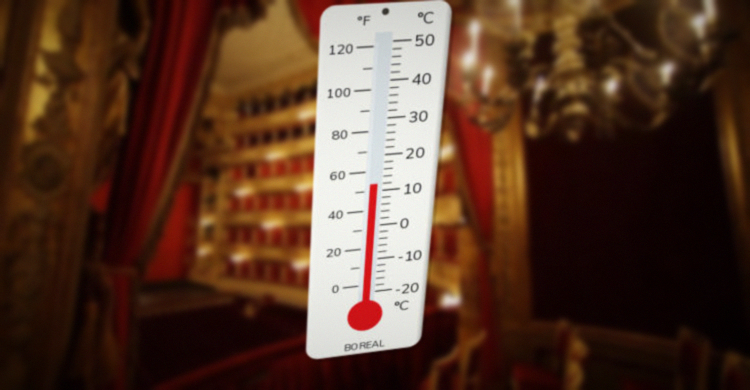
**12** °C
